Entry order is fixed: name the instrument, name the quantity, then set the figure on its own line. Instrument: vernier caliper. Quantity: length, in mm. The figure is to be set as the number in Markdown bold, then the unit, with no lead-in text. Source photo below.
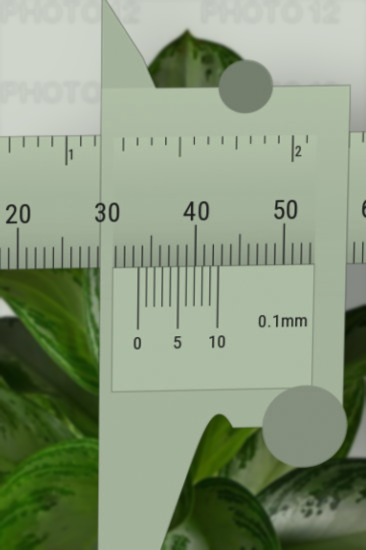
**33.6** mm
